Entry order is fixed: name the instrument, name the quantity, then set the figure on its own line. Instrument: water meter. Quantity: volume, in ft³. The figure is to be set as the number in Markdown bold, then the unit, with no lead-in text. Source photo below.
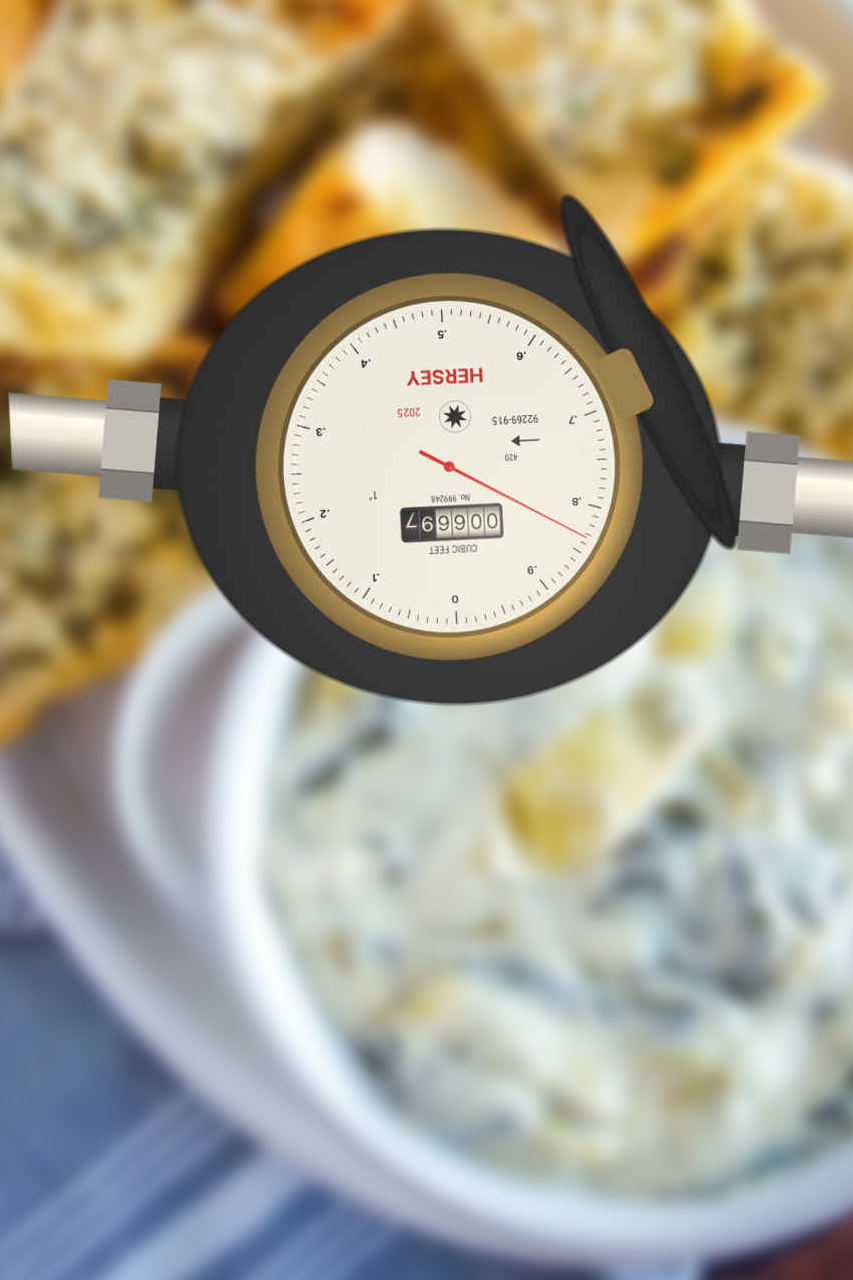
**6696.83** ft³
